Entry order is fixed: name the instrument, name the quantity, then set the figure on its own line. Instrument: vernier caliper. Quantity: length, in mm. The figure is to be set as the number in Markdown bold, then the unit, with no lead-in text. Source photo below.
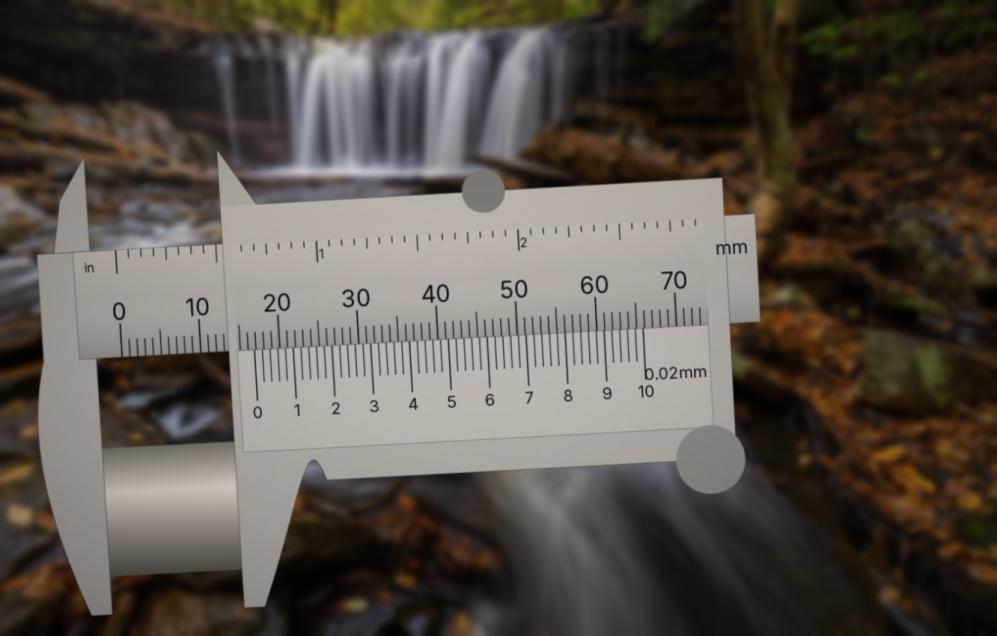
**16.8** mm
